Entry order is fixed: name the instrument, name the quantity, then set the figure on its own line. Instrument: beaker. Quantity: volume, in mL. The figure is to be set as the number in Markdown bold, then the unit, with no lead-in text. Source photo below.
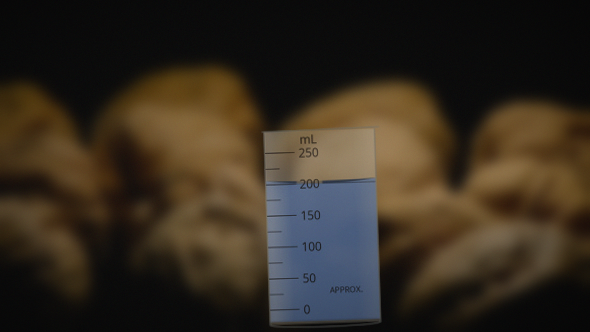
**200** mL
